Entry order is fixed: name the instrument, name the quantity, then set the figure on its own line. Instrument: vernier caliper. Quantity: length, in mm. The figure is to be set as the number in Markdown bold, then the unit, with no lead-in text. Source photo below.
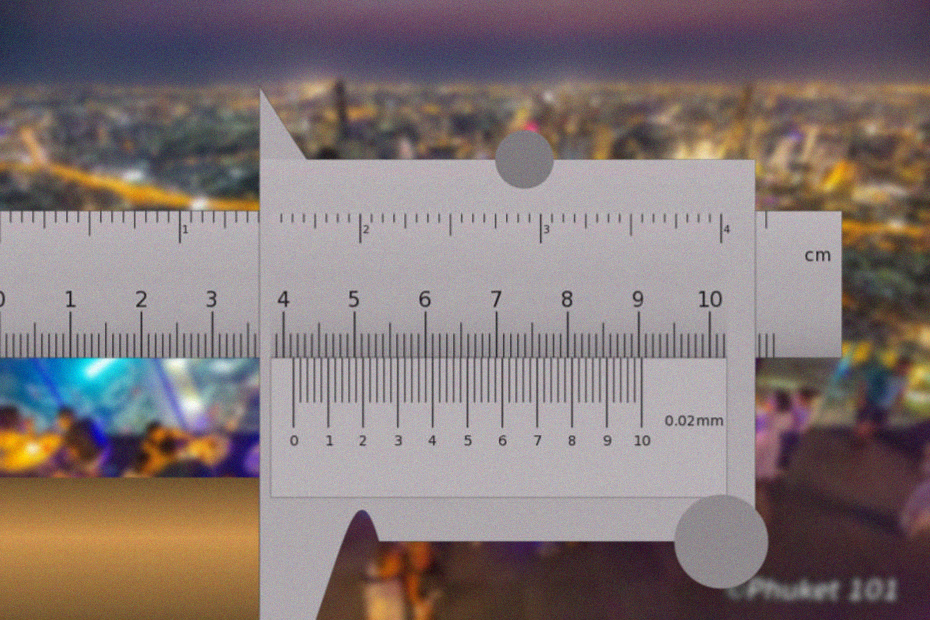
**41.4** mm
